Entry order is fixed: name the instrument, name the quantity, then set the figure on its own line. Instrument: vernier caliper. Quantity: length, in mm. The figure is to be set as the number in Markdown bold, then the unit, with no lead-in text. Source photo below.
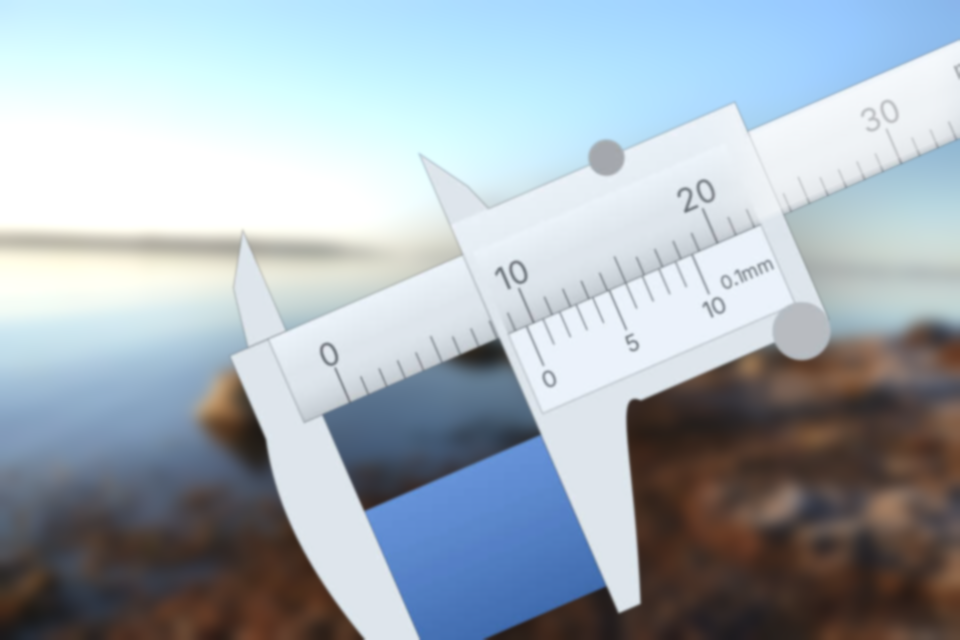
**9.6** mm
